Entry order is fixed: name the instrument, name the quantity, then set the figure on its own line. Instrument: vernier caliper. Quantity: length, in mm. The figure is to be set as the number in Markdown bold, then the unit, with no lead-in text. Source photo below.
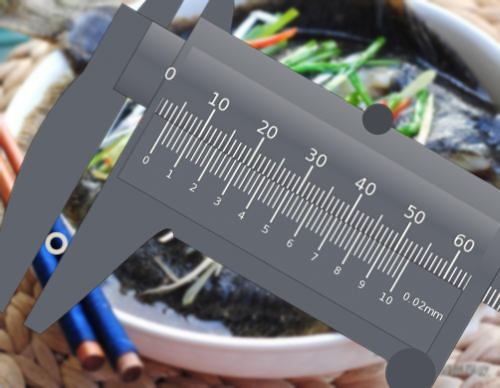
**4.0** mm
